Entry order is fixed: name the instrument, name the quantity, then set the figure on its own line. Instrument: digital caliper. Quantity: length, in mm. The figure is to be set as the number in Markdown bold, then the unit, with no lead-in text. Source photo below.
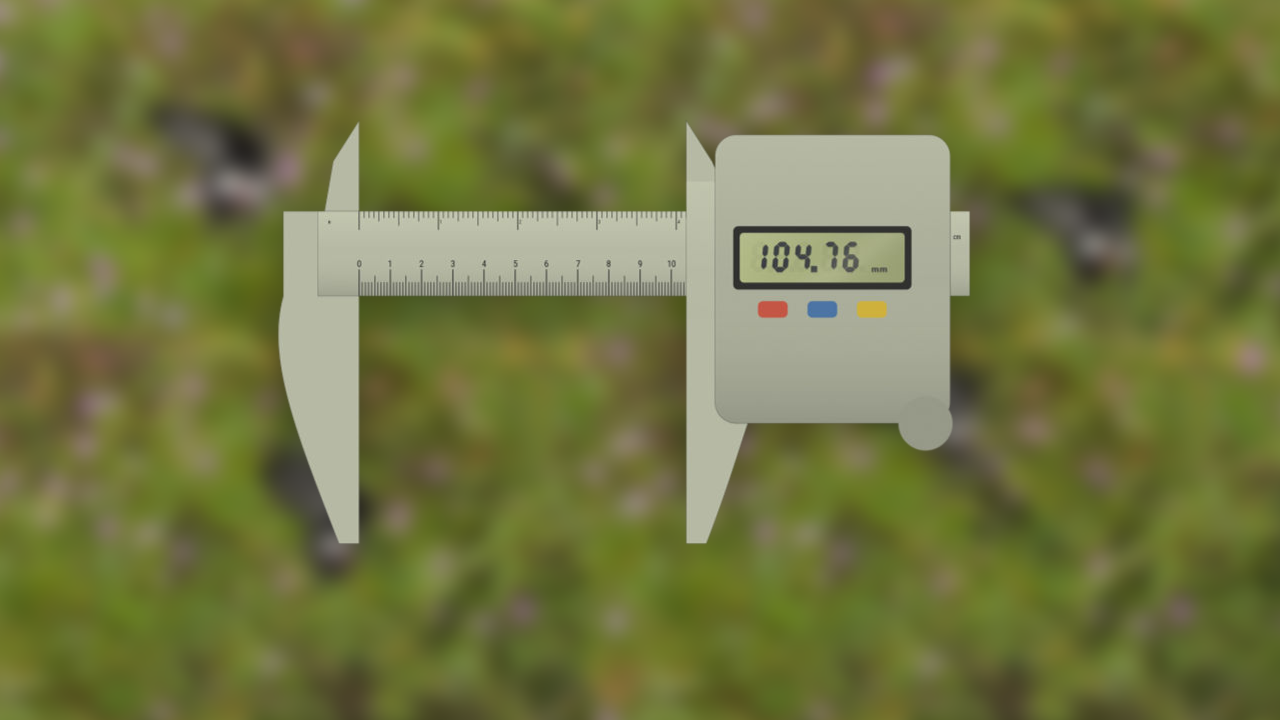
**104.76** mm
